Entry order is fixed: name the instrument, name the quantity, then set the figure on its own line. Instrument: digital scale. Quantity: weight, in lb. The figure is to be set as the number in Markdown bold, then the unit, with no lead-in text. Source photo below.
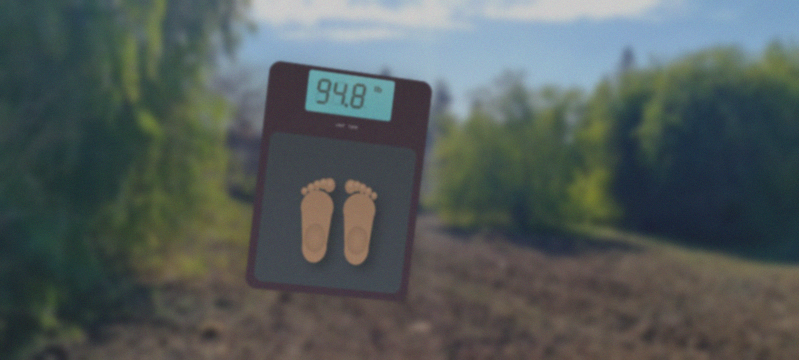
**94.8** lb
